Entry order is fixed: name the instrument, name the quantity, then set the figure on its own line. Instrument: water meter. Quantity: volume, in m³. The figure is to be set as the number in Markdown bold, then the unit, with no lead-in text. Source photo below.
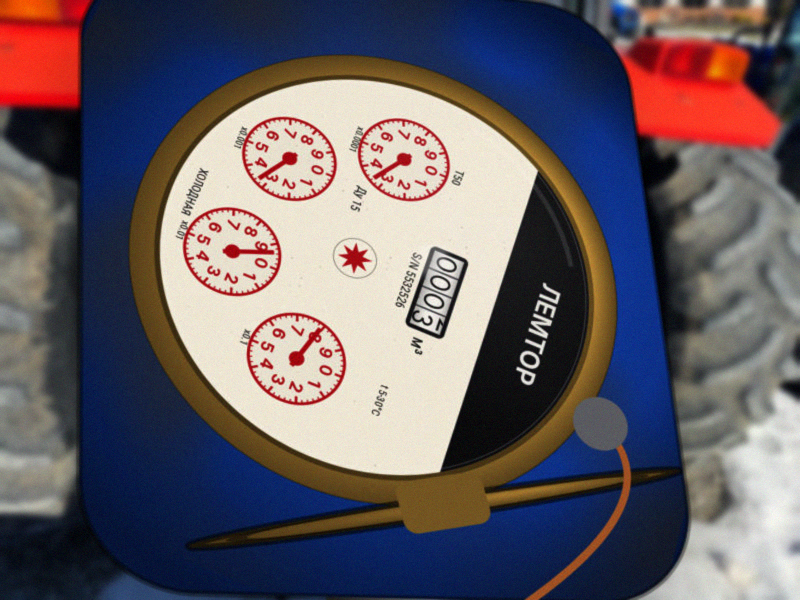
**2.7933** m³
